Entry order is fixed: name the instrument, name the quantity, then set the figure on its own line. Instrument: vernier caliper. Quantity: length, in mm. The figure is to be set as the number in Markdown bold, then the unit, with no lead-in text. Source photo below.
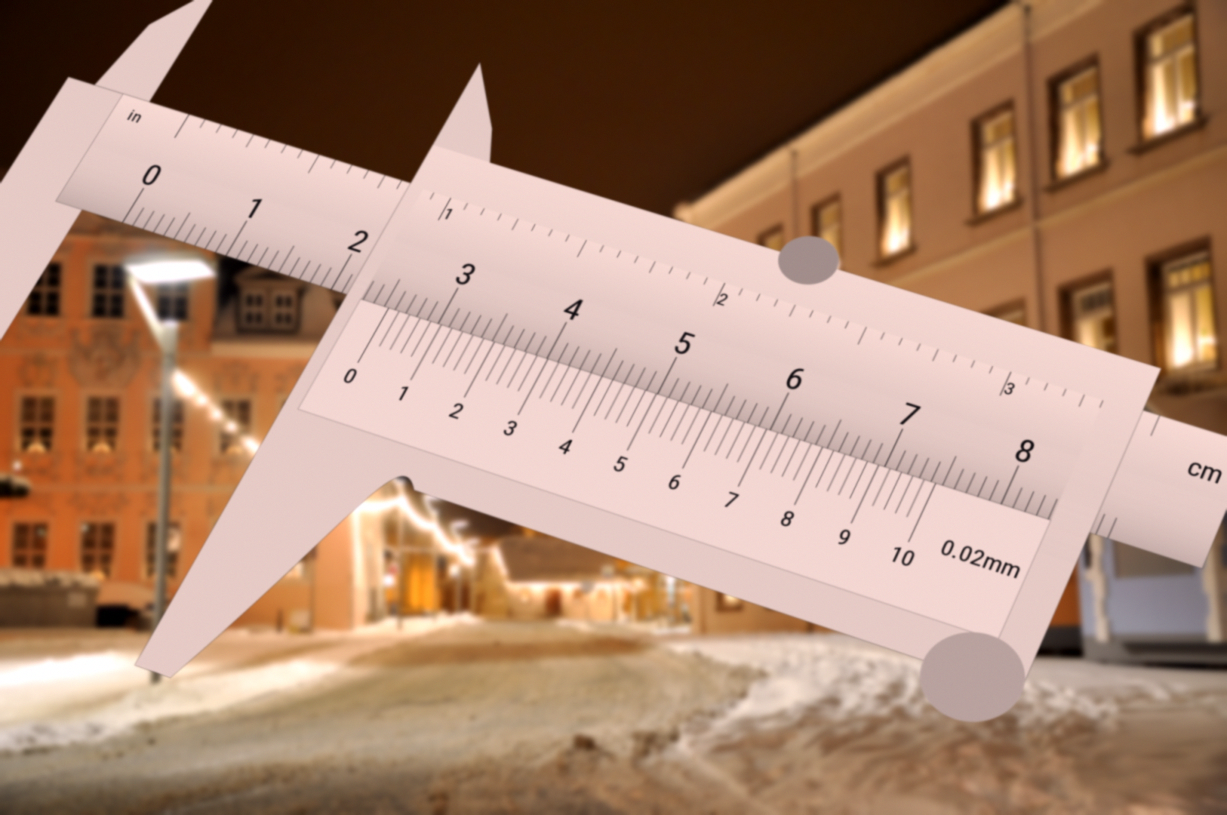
**25.4** mm
